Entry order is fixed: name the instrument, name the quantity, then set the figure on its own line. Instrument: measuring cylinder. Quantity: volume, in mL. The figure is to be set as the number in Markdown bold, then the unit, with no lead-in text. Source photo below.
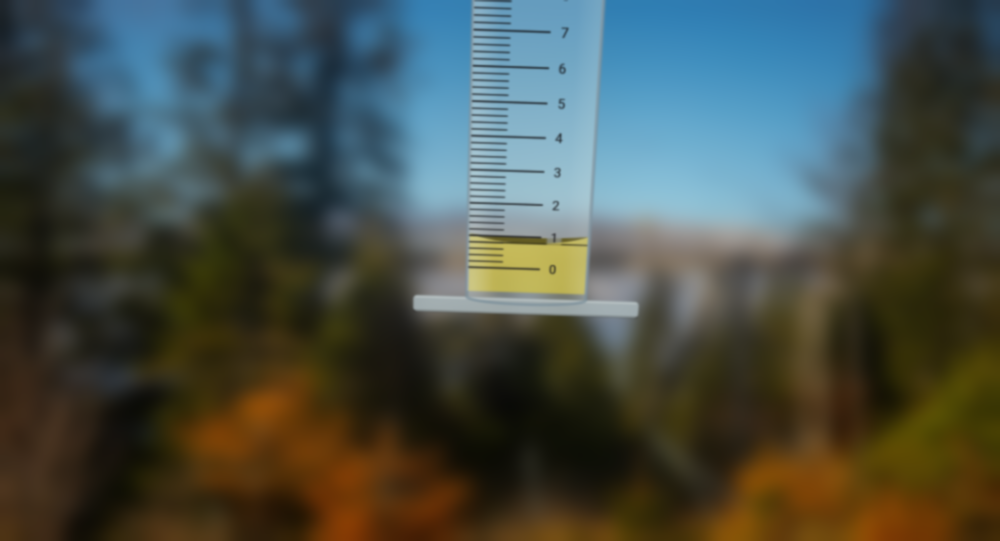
**0.8** mL
